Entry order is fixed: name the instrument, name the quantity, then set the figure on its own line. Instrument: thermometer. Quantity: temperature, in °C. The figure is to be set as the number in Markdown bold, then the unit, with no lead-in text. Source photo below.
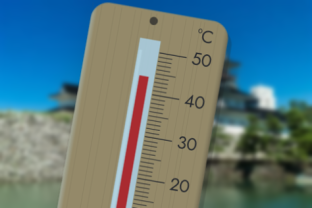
**44** °C
